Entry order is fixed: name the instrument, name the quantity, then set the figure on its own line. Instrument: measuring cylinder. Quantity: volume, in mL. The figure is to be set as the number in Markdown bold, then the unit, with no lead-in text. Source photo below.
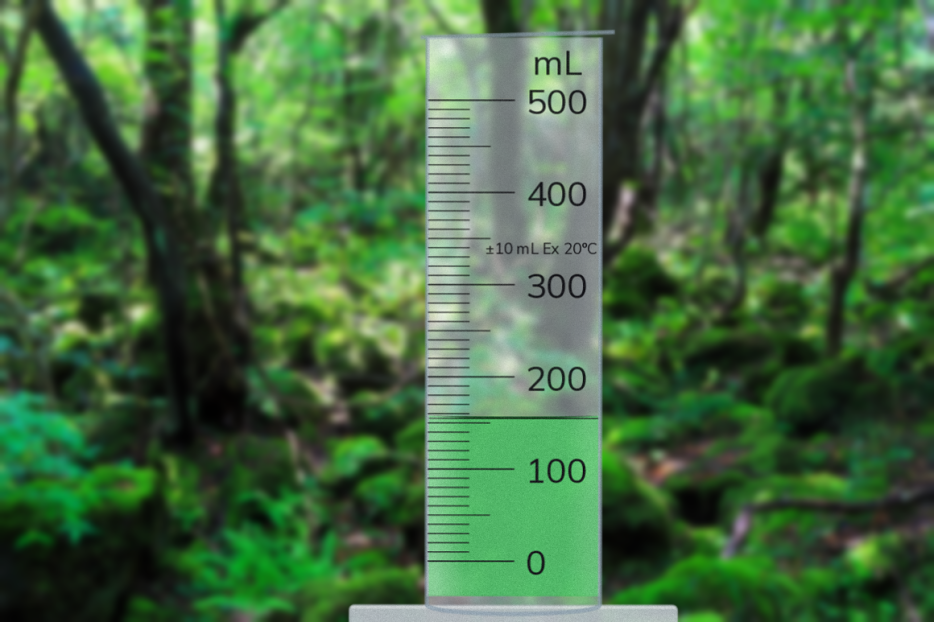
**155** mL
